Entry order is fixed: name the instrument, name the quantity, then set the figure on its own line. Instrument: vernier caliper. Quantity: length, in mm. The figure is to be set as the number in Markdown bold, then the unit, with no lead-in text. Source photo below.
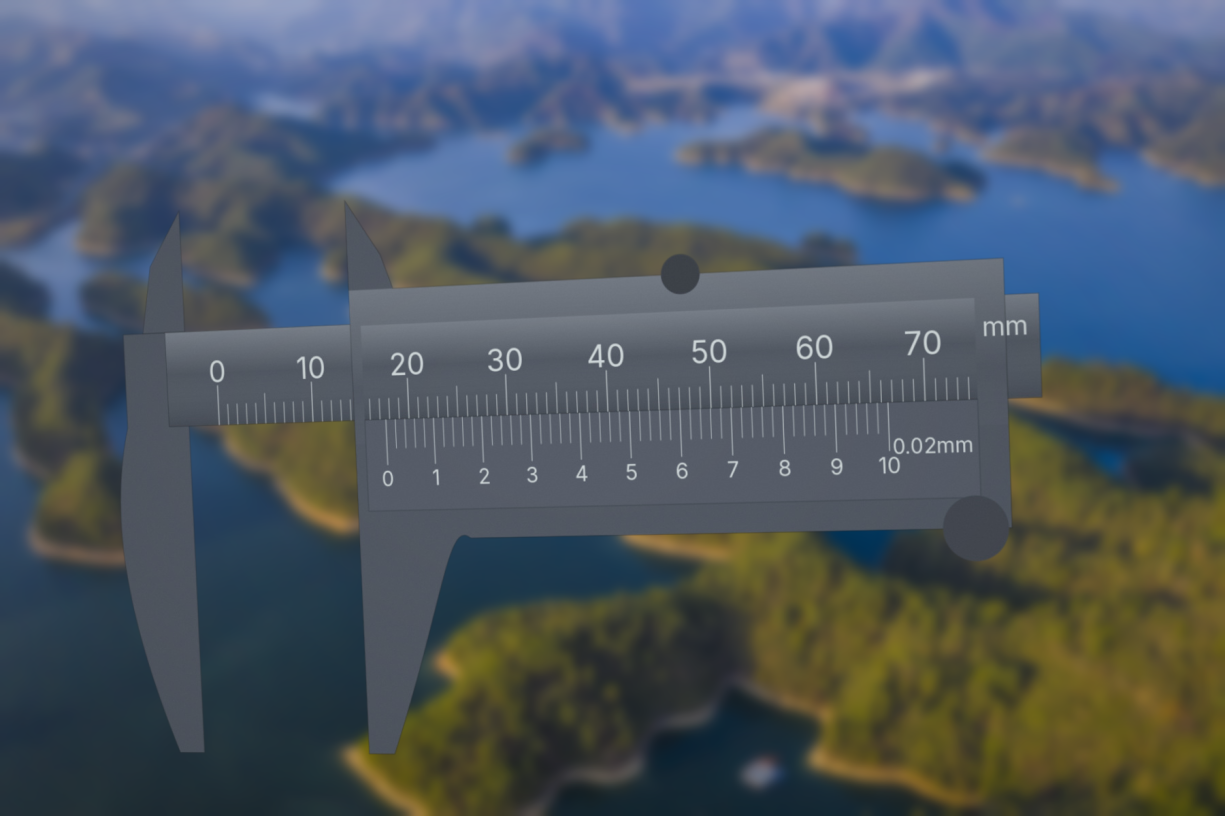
**17.6** mm
